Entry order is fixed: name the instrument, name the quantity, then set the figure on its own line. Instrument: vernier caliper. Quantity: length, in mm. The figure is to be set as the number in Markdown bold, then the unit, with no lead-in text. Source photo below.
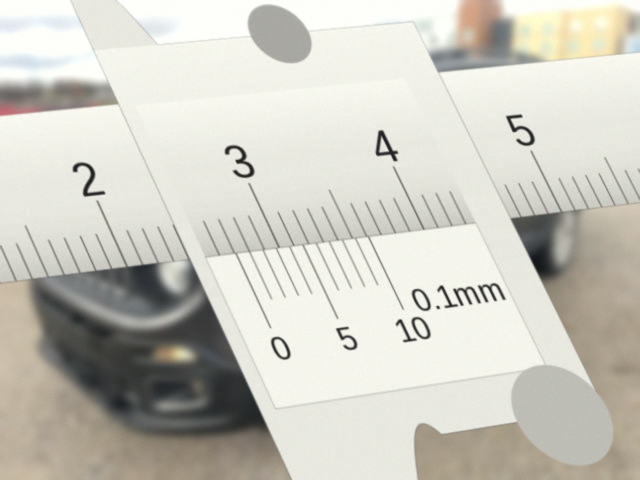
**27.1** mm
